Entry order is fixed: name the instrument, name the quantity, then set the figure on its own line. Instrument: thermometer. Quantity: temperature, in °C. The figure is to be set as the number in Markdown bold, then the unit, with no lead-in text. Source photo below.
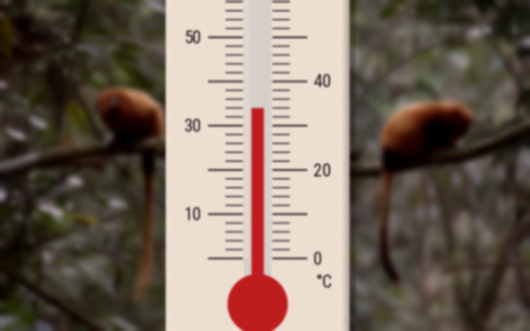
**34** °C
